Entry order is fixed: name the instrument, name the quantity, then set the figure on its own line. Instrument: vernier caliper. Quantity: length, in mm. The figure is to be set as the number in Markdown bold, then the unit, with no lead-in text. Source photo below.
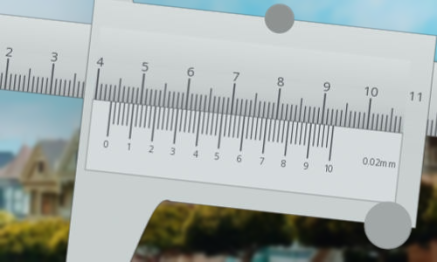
**43.5** mm
